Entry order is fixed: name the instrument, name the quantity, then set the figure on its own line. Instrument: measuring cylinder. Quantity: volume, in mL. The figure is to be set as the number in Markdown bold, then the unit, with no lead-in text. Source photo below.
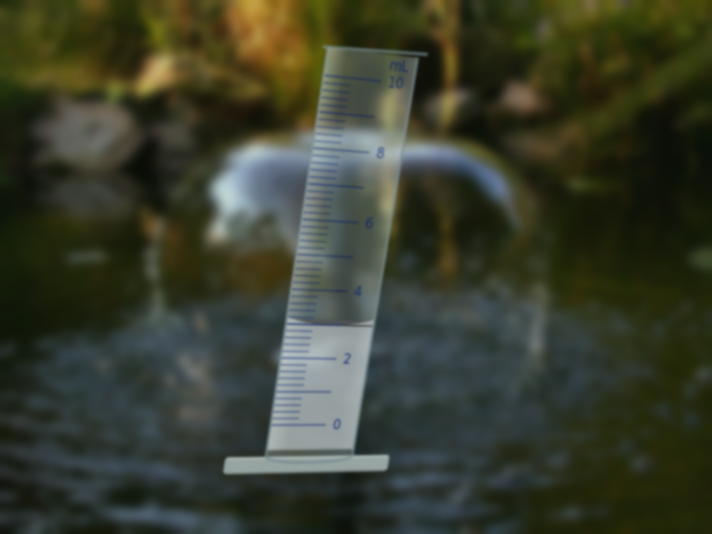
**3** mL
